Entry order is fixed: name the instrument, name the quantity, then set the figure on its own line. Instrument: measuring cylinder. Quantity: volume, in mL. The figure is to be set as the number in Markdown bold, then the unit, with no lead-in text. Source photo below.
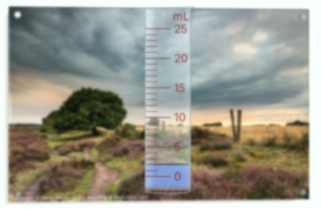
**2** mL
